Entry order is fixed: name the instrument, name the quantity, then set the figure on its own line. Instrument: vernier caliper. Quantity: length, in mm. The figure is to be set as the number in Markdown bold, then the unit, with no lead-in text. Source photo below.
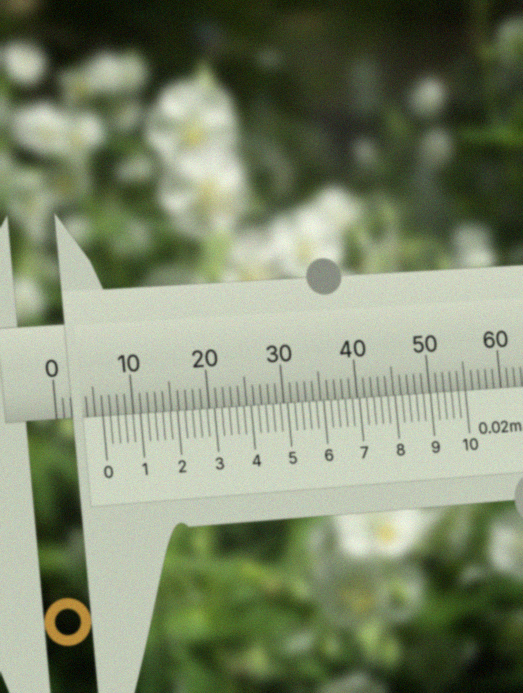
**6.0** mm
